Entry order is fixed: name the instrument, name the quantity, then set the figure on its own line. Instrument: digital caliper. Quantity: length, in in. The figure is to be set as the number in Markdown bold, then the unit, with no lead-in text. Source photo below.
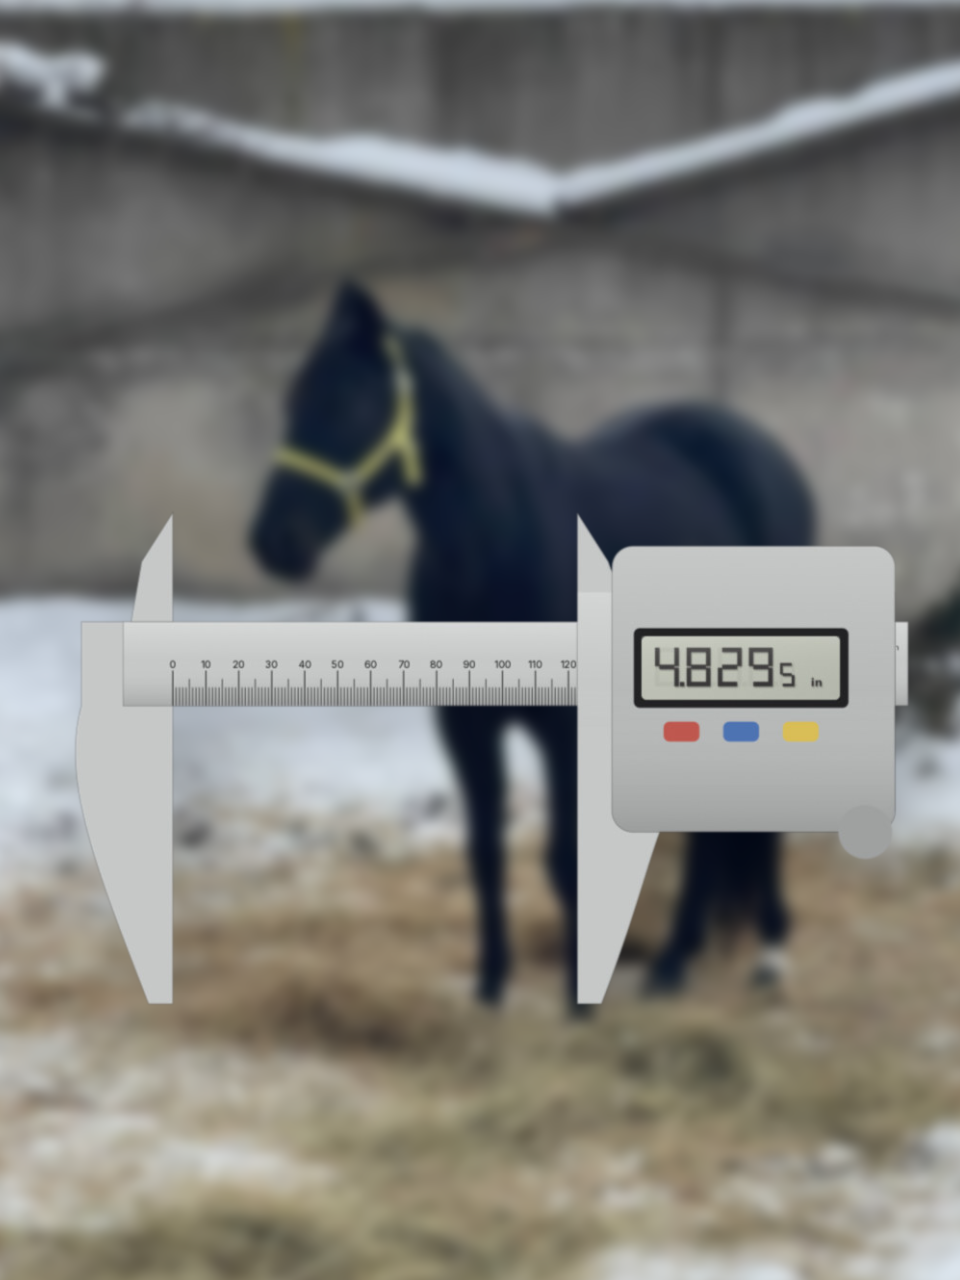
**4.8295** in
